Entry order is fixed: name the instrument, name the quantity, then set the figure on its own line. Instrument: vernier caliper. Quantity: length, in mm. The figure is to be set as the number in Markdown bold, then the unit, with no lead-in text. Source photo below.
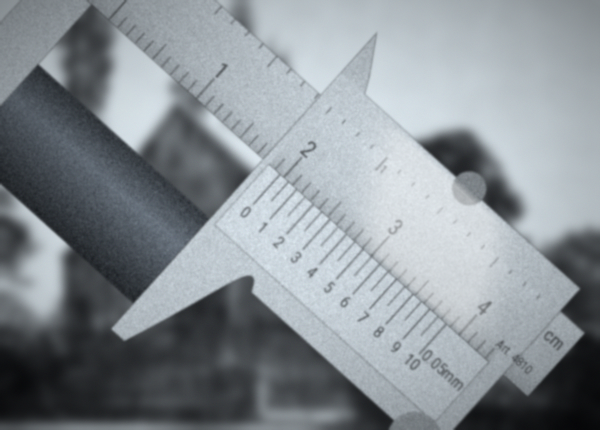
**19.6** mm
